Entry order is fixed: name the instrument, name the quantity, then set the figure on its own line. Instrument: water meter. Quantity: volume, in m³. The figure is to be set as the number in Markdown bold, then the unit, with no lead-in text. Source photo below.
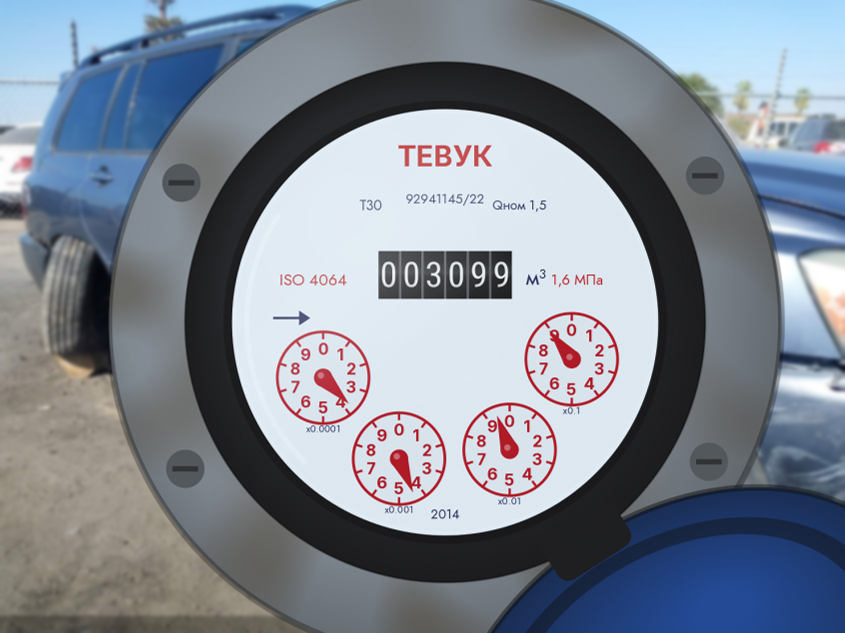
**3099.8943** m³
